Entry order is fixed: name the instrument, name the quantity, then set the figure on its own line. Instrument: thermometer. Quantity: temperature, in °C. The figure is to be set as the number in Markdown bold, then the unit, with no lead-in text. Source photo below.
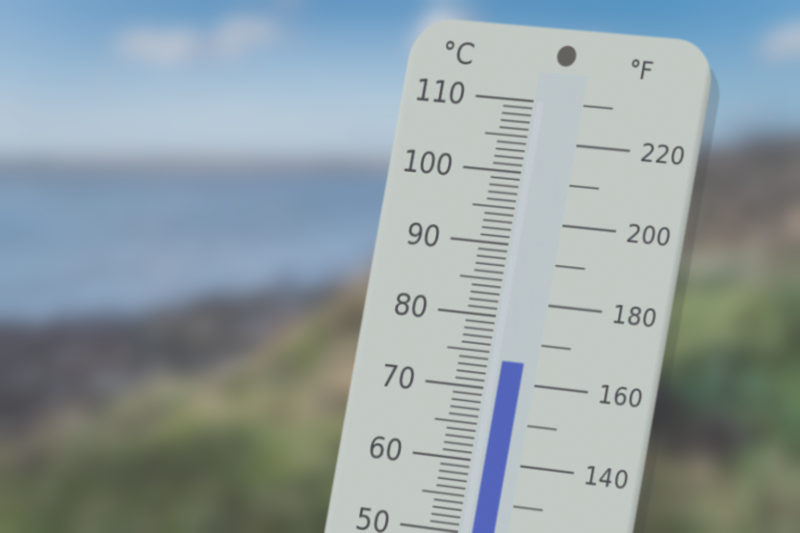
**74** °C
